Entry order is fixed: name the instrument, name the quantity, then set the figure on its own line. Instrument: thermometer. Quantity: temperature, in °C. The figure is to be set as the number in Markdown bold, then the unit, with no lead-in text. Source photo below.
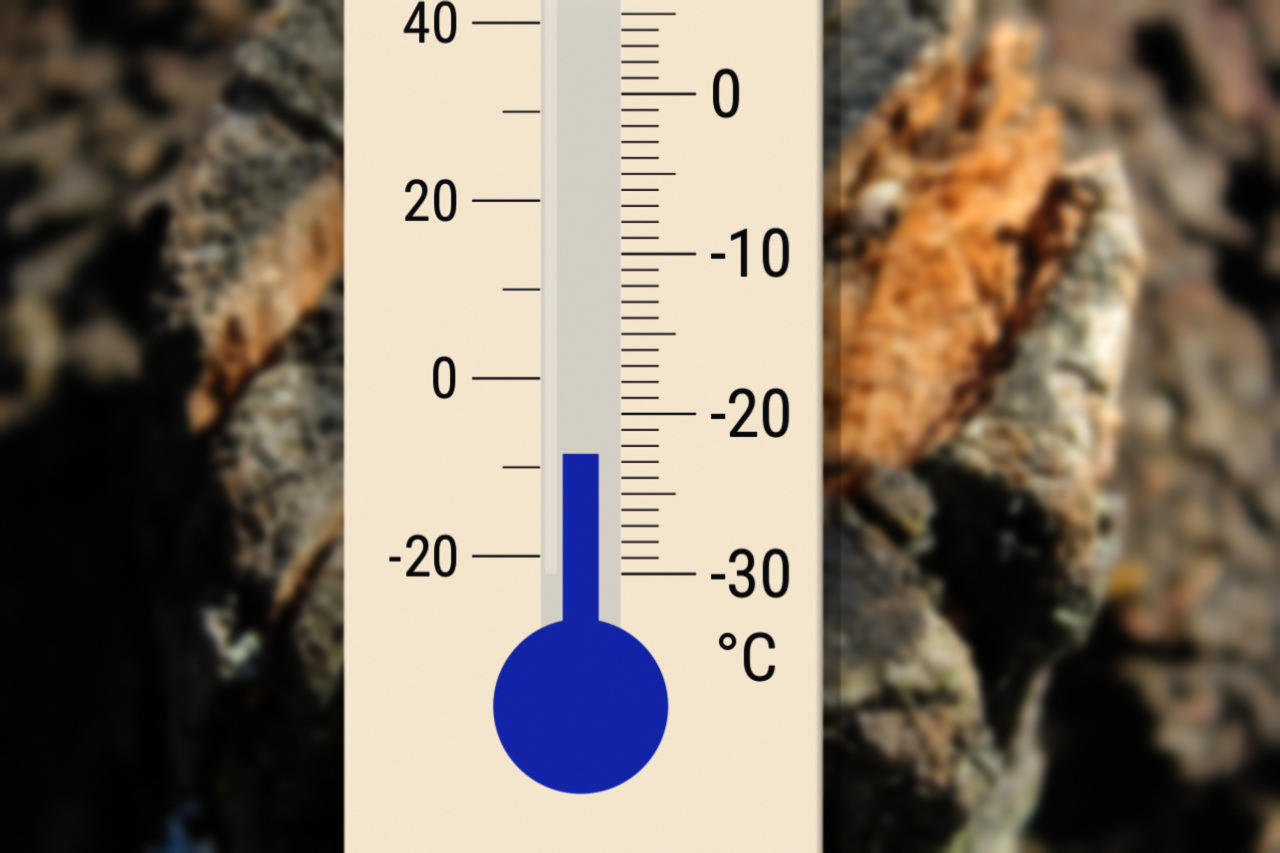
**-22.5** °C
